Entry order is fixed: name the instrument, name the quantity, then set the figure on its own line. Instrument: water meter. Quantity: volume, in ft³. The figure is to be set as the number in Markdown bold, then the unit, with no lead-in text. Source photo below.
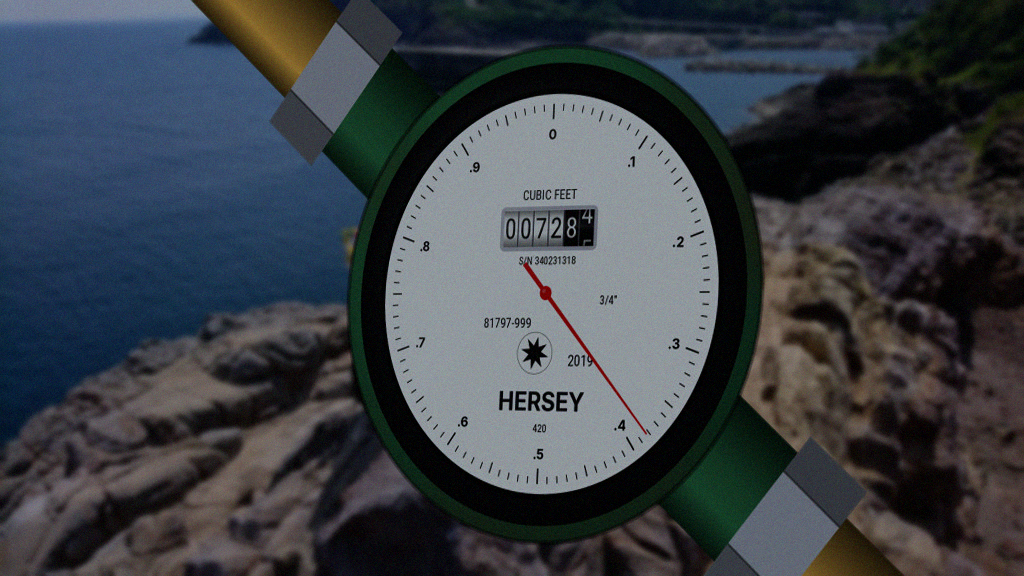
**7284.38** ft³
